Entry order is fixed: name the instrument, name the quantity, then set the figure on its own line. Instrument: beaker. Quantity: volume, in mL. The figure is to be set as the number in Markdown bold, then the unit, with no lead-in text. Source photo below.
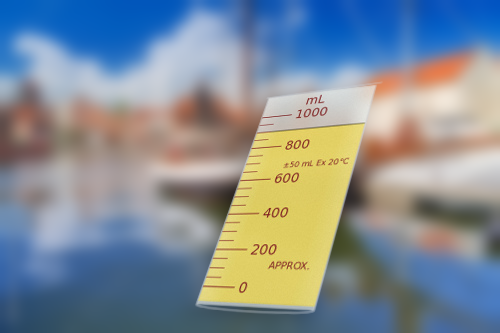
**900** mL
